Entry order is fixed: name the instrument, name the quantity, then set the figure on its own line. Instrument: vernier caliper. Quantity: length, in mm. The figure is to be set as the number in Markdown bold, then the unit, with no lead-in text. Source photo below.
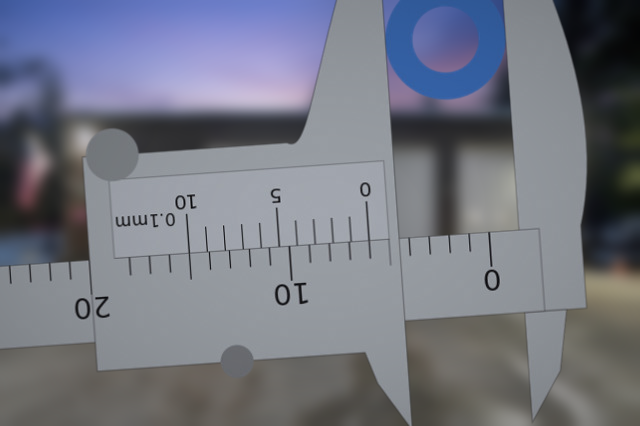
**6.0** mm
